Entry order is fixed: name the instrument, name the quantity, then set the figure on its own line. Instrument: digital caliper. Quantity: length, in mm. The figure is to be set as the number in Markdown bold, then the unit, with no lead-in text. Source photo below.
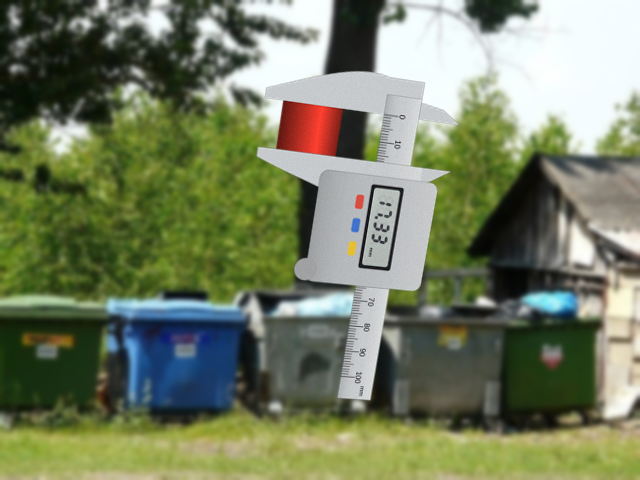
**17.33** mm
